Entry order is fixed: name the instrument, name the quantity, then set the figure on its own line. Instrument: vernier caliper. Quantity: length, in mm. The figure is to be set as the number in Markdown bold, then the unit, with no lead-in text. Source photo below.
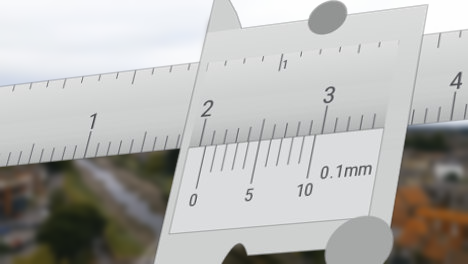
**20.5** mm
